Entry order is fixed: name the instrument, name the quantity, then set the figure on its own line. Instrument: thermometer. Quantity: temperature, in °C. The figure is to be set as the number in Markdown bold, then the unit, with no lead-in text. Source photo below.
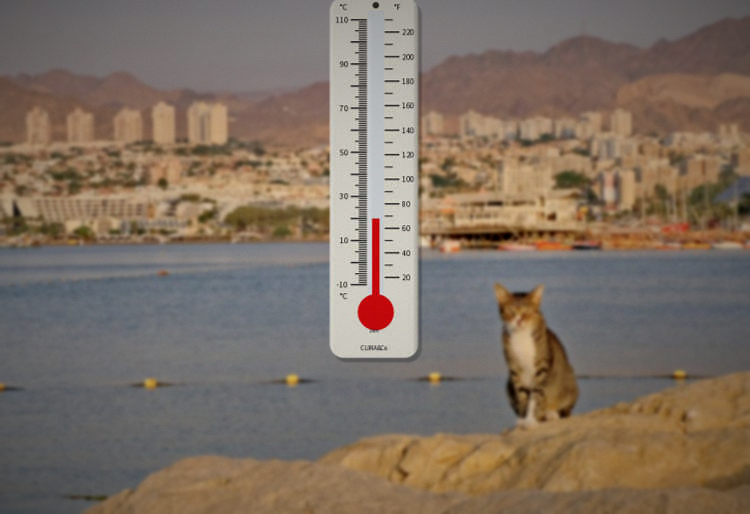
**20** °C
